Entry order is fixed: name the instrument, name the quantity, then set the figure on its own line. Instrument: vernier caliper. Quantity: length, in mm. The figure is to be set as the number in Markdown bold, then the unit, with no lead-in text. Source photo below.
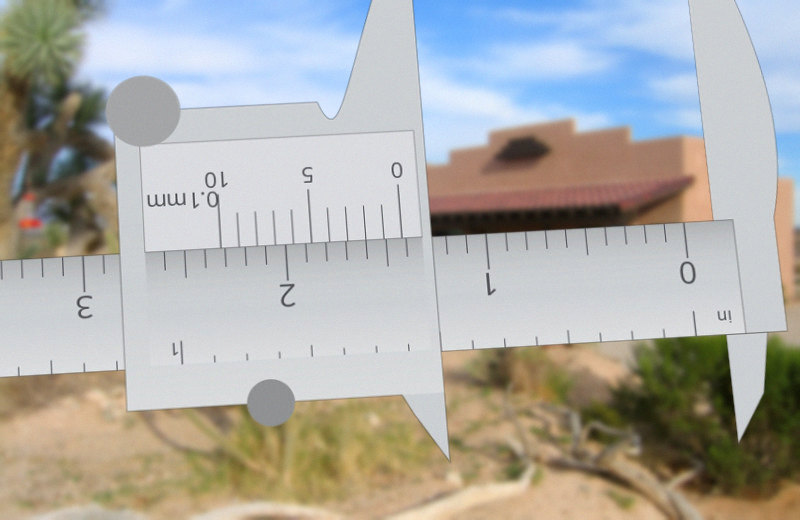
**14.2** mm
